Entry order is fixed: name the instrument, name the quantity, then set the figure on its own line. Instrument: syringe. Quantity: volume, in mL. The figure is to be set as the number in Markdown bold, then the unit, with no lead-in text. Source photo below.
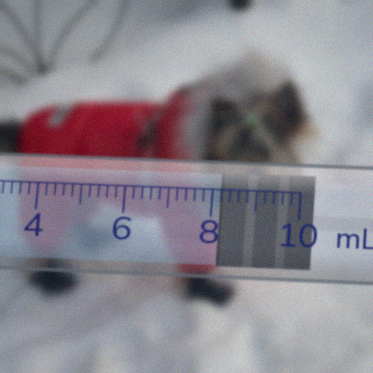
**8.2** mL
